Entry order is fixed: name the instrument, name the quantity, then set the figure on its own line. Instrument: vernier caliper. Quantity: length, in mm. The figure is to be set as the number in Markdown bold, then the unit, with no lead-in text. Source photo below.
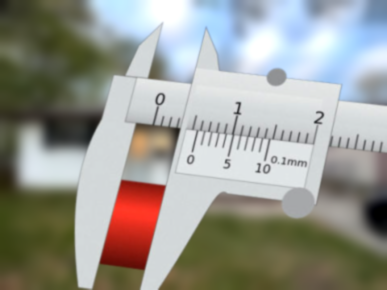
**5.6** mm
